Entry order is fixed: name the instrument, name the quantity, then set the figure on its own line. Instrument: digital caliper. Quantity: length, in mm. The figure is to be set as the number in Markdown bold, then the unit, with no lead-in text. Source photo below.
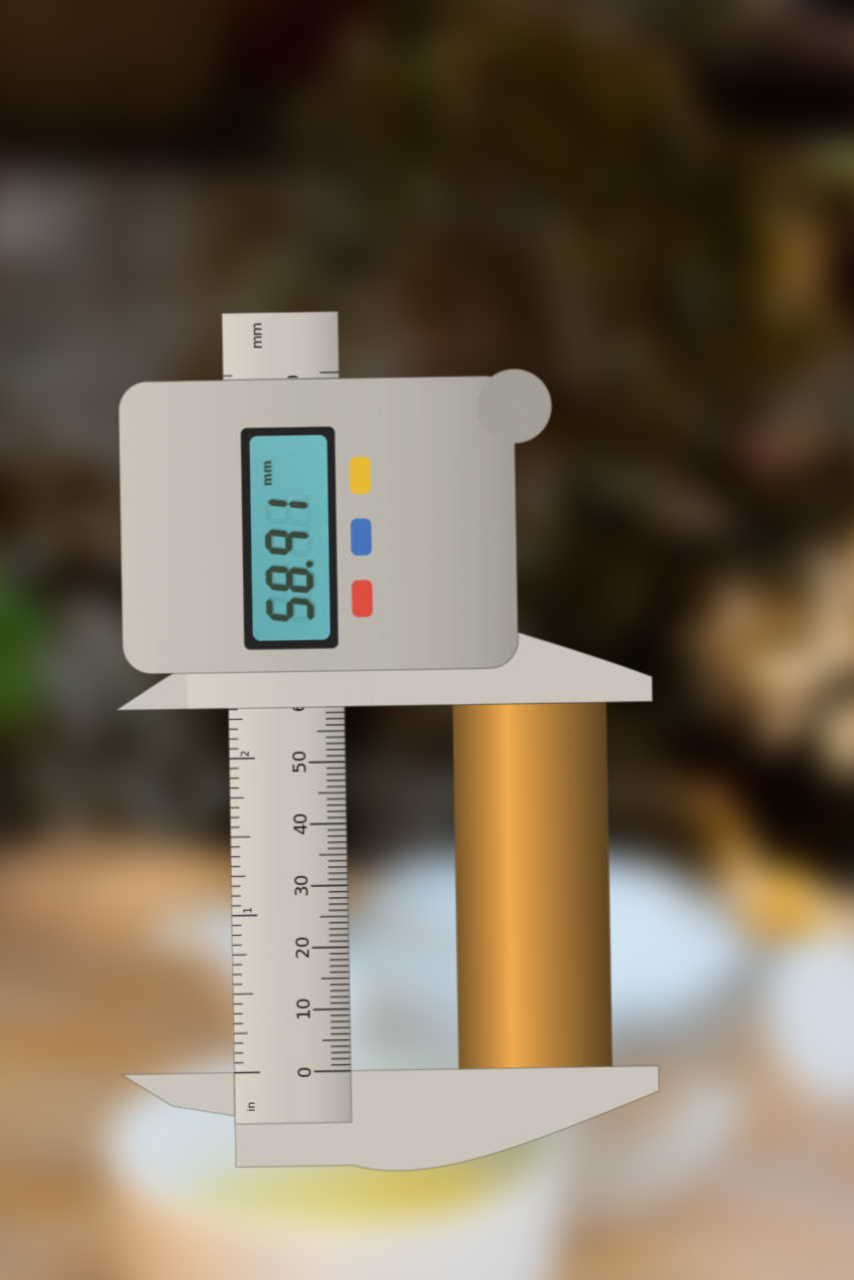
**58.91** mm
